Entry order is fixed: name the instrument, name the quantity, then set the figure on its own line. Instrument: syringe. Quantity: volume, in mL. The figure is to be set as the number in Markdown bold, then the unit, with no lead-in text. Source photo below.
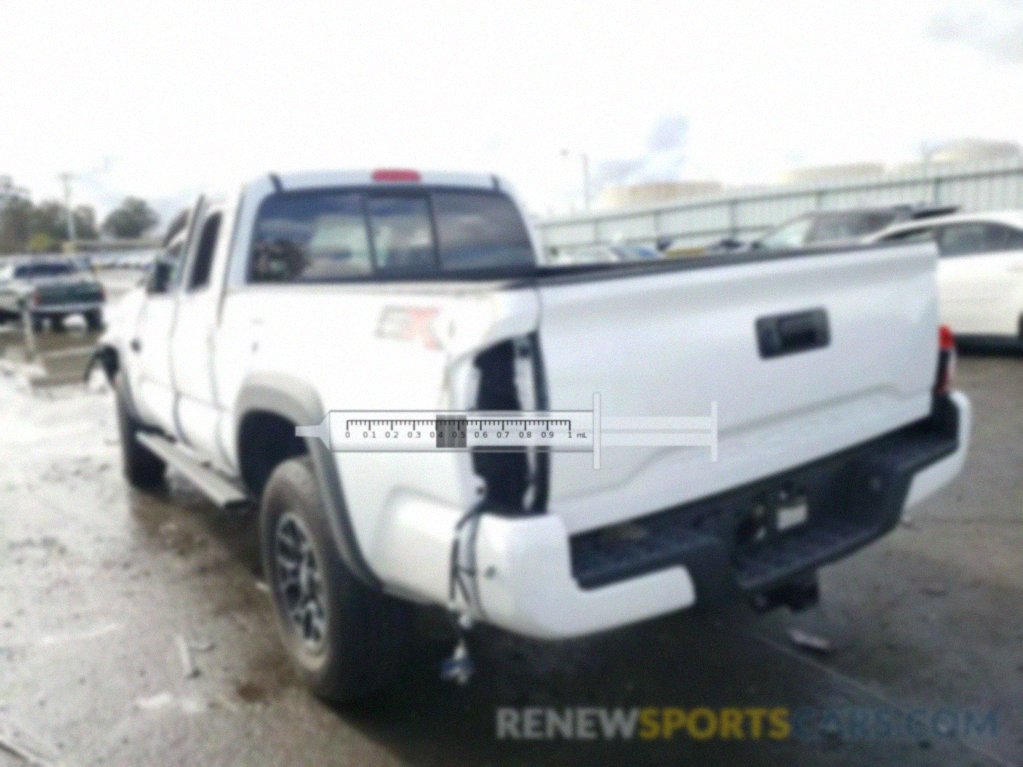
**0.4** mL
